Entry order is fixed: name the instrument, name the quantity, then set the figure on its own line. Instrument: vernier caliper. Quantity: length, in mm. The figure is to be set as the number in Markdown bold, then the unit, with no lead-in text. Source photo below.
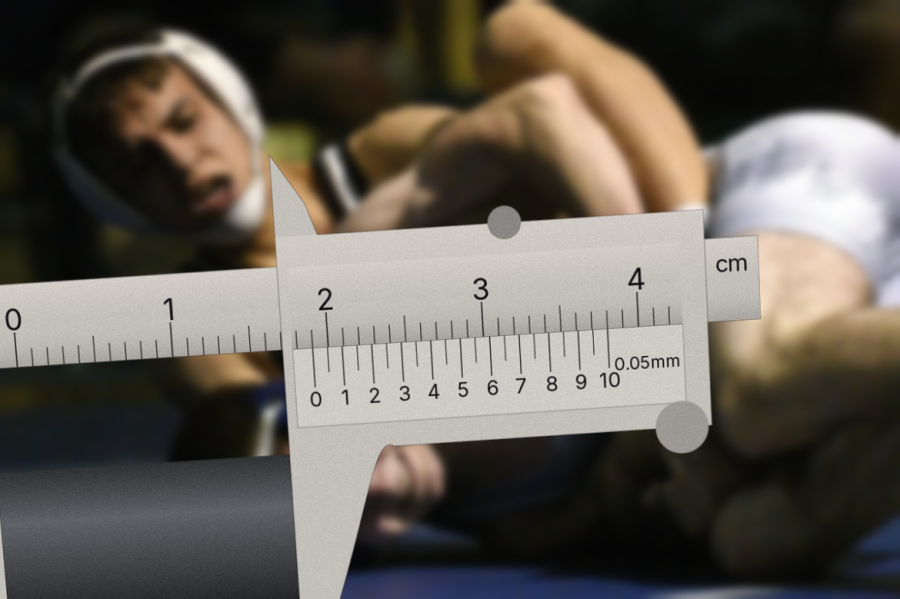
**19.0** mm
